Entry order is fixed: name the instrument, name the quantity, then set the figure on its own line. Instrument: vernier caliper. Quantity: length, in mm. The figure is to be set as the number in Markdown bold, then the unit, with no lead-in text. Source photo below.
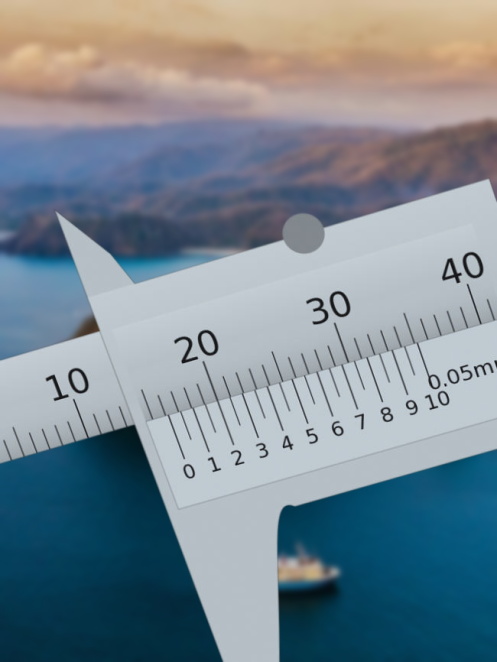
**16.2** mm
